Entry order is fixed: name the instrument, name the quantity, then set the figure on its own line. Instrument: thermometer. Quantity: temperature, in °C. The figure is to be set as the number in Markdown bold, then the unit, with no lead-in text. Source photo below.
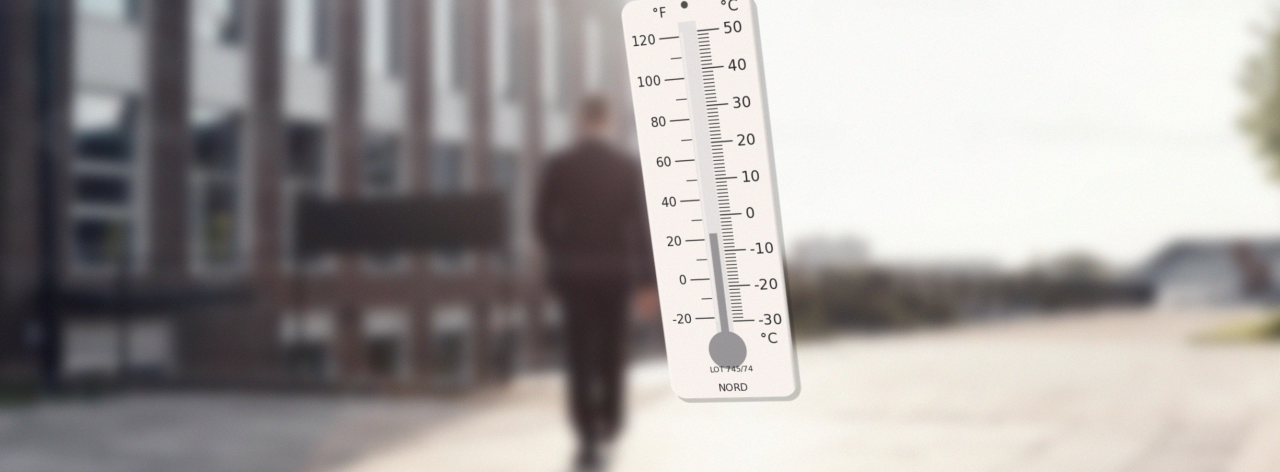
**-5** °C
